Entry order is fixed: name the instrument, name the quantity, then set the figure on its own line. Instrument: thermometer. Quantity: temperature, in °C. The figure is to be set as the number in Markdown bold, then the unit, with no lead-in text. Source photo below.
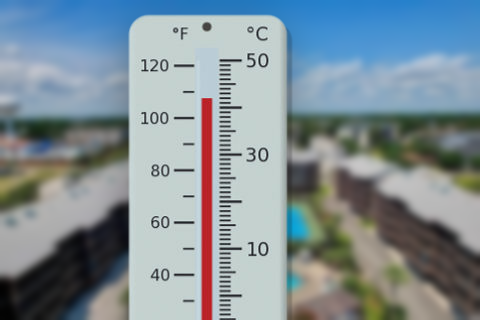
**42** °C
